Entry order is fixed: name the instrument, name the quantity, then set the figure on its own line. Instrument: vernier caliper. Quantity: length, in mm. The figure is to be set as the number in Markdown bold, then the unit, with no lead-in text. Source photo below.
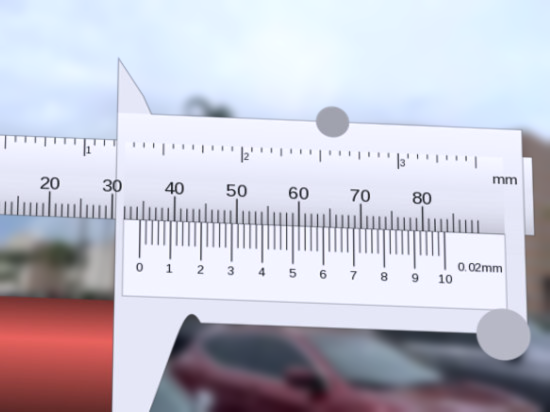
**34.5** mm
